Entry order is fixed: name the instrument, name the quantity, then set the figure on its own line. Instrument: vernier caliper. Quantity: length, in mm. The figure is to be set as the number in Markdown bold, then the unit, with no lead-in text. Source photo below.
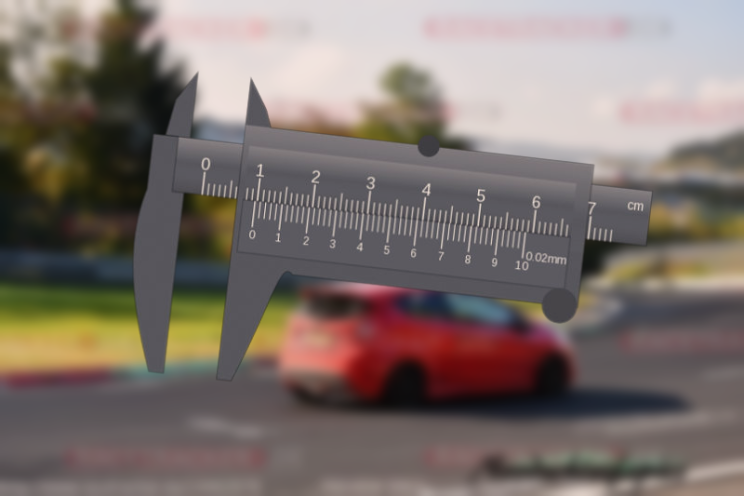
**9.6** mm
